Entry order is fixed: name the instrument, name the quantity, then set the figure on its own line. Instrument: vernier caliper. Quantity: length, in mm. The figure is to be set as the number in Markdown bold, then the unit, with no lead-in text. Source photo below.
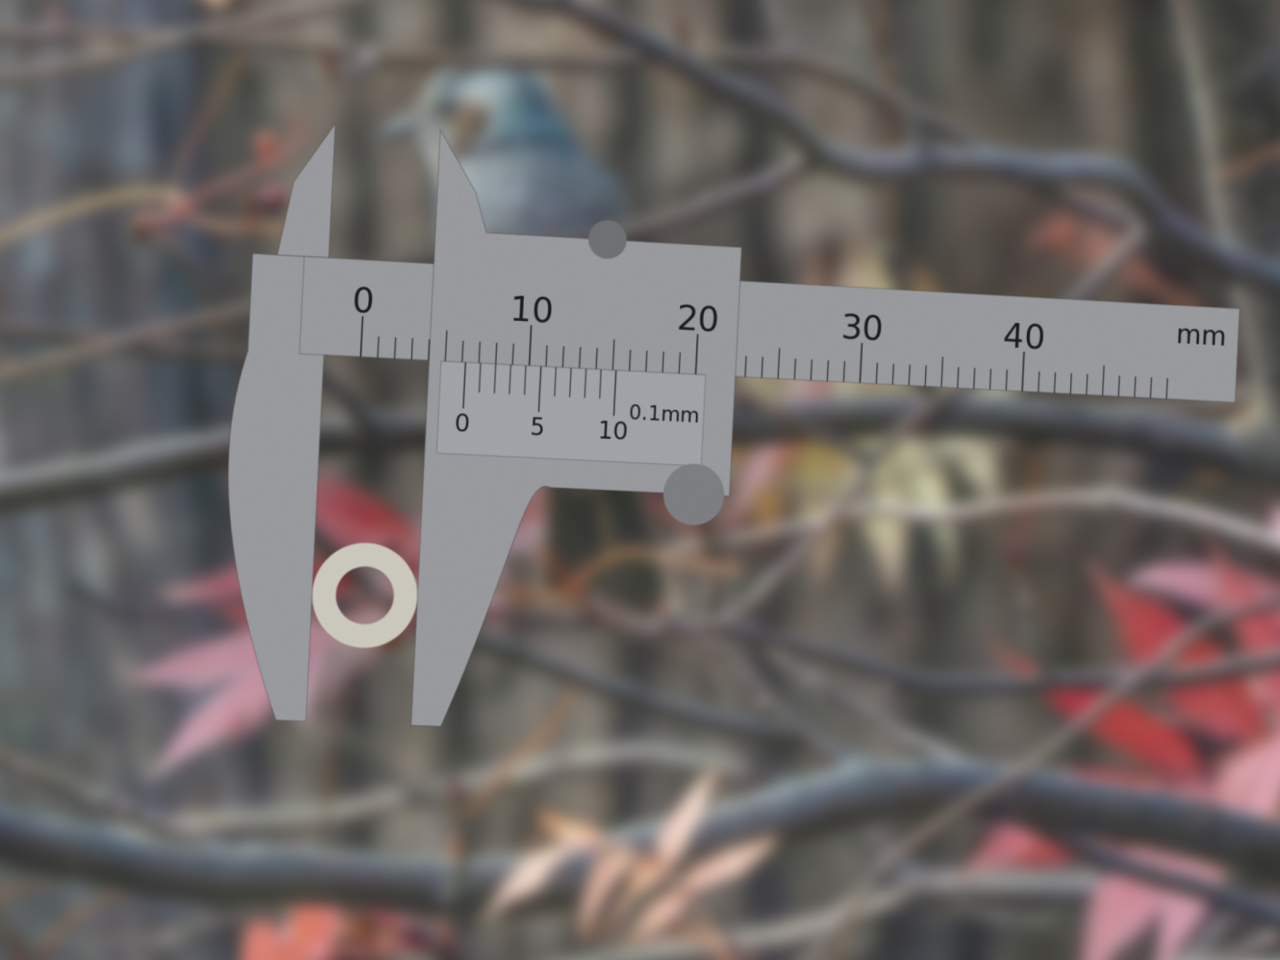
**6.2** mm
